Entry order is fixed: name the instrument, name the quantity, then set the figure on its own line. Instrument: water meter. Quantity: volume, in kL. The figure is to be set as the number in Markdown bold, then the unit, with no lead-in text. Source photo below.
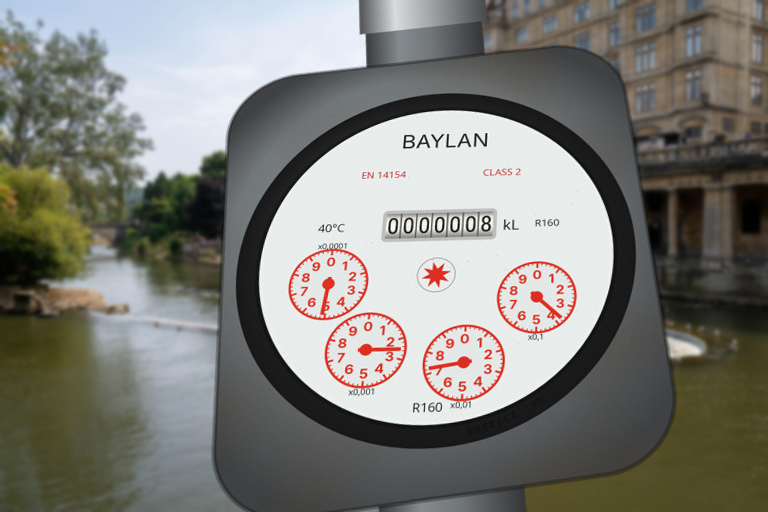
**8.3725** kL
